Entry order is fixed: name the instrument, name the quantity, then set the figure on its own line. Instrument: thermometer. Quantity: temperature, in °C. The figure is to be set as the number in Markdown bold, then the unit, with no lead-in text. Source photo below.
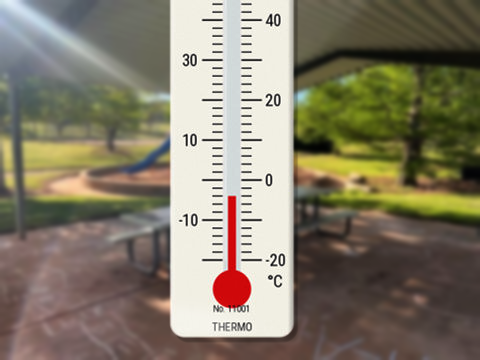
**-4** °C
